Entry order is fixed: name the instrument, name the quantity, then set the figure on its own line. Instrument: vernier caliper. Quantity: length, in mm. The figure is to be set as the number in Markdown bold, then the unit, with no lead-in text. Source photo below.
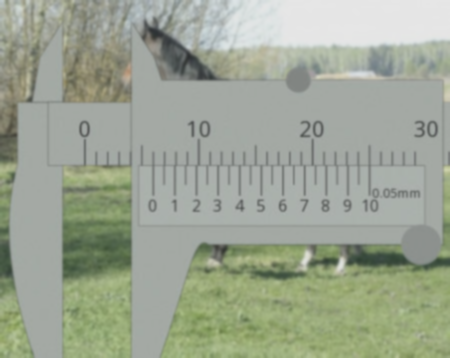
**6.0** mm
